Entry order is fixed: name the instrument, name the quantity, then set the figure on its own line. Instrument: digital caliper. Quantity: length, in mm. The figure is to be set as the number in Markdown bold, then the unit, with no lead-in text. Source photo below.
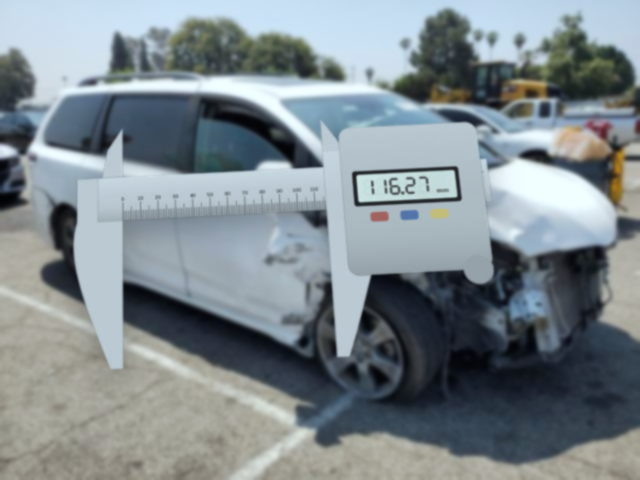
**116.27** mm
